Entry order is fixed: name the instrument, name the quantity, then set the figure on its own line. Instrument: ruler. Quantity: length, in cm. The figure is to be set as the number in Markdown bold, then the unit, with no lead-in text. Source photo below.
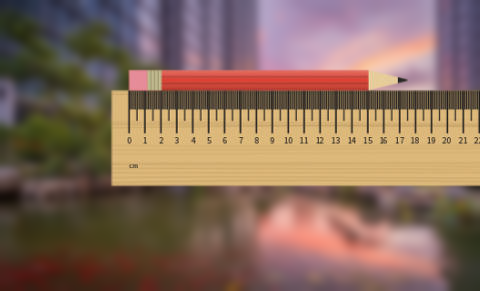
**17.5** cm
